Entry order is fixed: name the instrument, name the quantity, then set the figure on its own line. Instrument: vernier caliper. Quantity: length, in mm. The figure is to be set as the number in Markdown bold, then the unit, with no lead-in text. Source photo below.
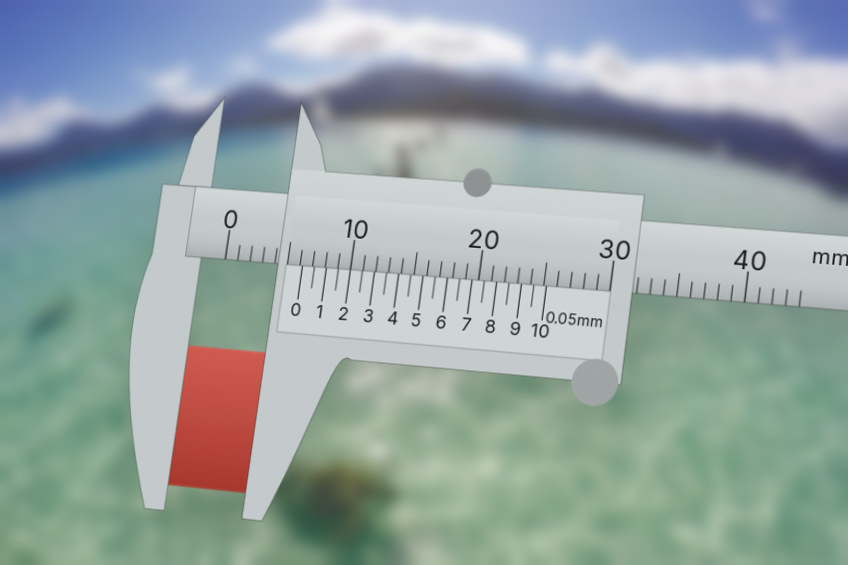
**6.2** mm
